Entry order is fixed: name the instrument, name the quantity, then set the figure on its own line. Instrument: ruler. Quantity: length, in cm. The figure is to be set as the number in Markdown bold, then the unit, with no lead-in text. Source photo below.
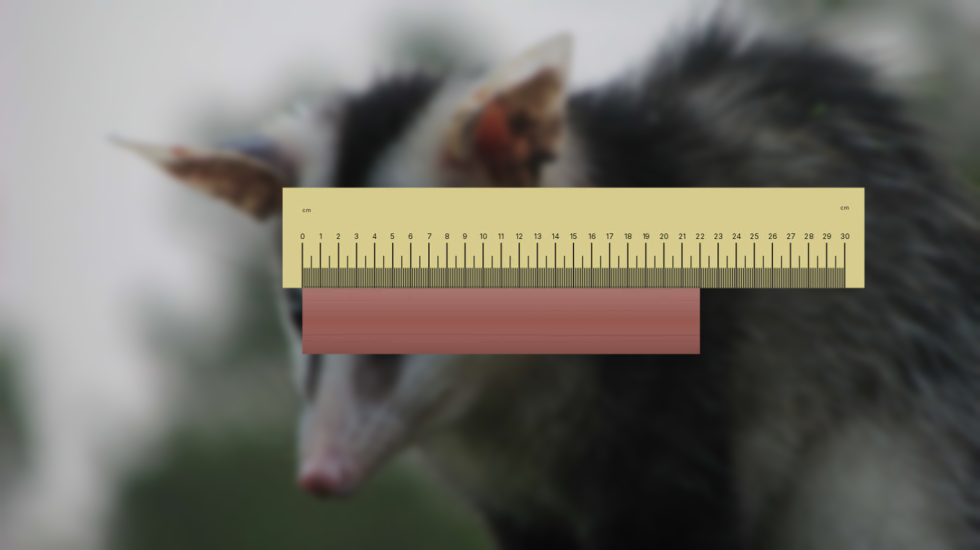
**22** cm
